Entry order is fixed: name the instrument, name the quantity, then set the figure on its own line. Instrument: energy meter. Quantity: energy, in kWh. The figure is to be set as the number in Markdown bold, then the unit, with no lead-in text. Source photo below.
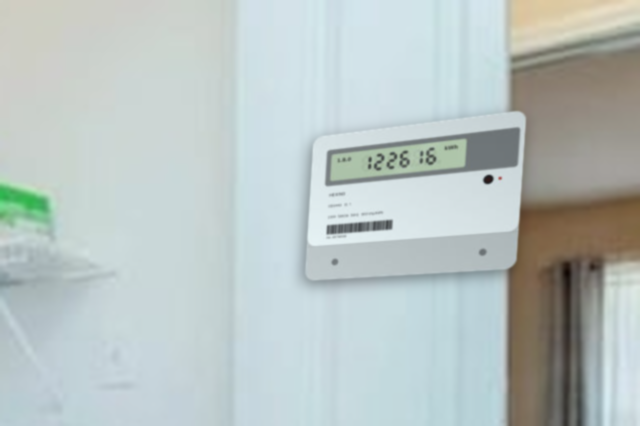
**122616** kWh
